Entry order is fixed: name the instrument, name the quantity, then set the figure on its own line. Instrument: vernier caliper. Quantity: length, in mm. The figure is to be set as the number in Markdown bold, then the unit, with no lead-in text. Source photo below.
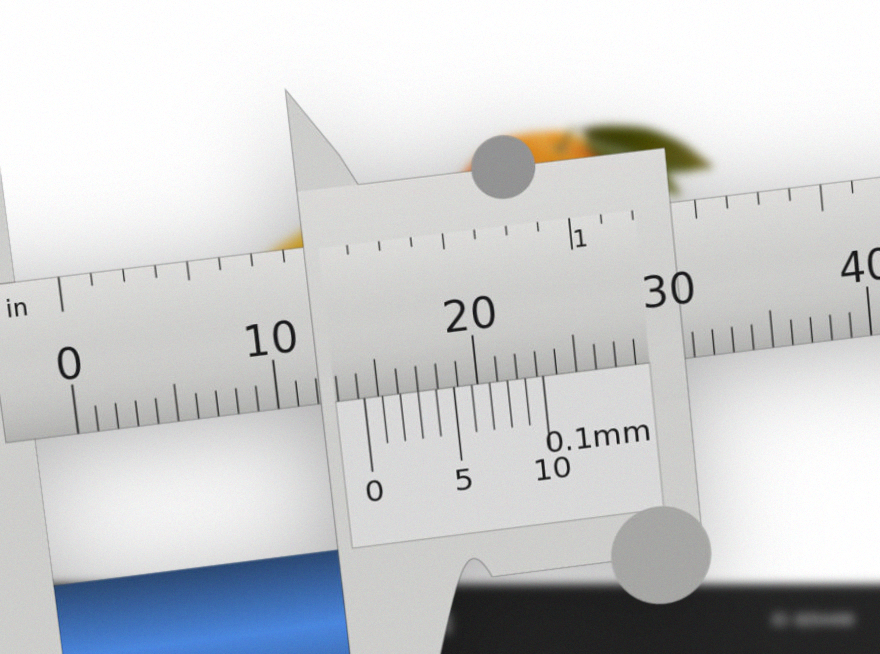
**14.3** mm
